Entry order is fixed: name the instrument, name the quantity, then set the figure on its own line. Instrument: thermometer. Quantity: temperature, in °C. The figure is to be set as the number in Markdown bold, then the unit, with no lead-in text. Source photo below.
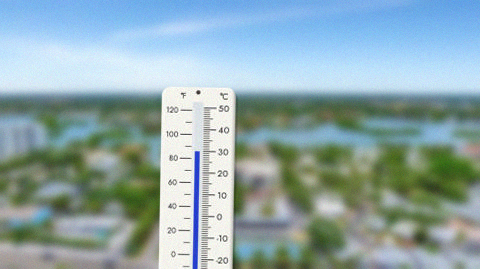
**30** °C
